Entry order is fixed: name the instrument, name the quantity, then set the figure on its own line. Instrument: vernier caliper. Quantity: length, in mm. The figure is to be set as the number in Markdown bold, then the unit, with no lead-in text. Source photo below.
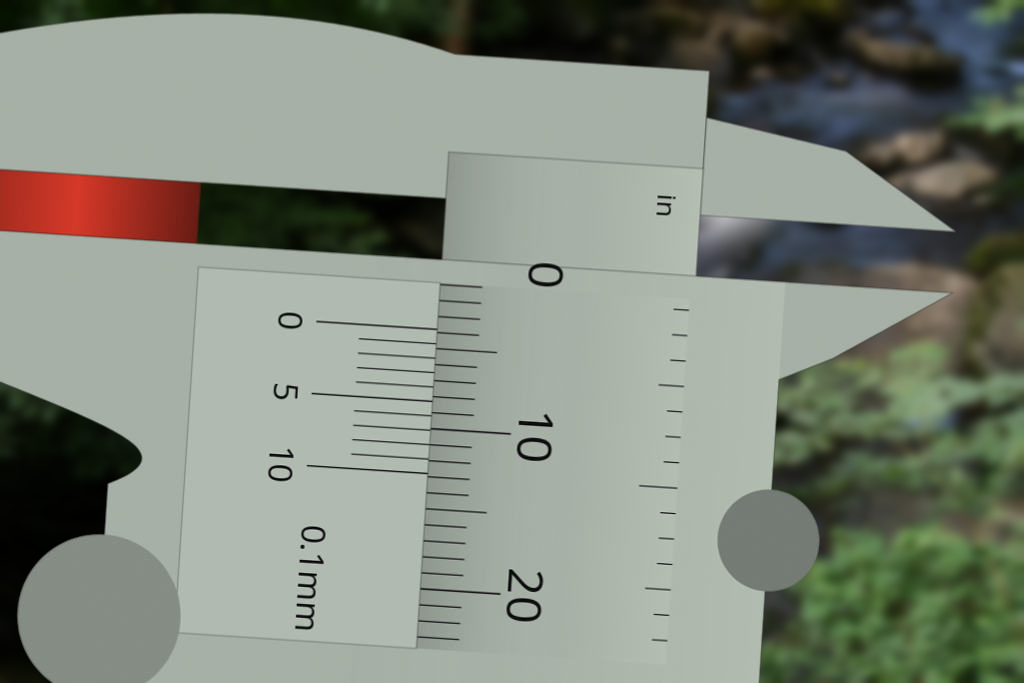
**3.8** mm
